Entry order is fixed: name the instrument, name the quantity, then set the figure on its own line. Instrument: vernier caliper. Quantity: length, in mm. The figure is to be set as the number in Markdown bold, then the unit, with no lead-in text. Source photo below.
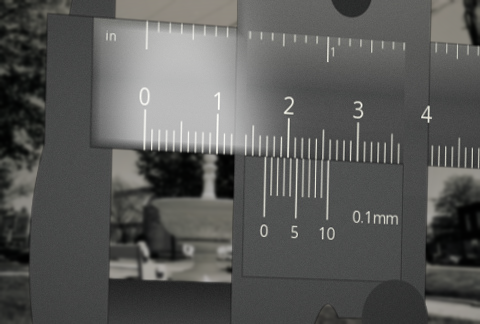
**16.8** mm
